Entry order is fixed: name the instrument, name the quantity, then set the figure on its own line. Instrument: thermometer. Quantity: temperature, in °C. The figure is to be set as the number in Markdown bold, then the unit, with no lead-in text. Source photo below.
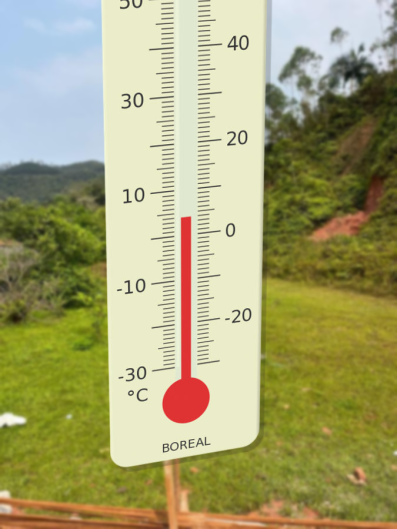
**4** °C
